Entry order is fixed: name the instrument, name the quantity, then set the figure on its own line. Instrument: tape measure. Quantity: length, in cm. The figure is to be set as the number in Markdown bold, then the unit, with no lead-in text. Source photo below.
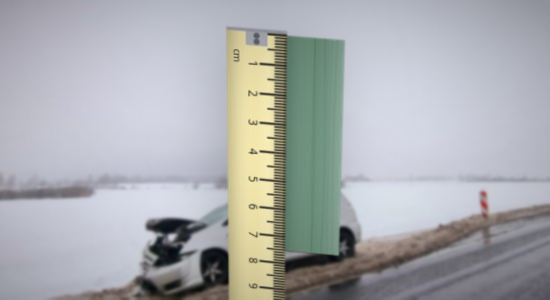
**7.5** cm
